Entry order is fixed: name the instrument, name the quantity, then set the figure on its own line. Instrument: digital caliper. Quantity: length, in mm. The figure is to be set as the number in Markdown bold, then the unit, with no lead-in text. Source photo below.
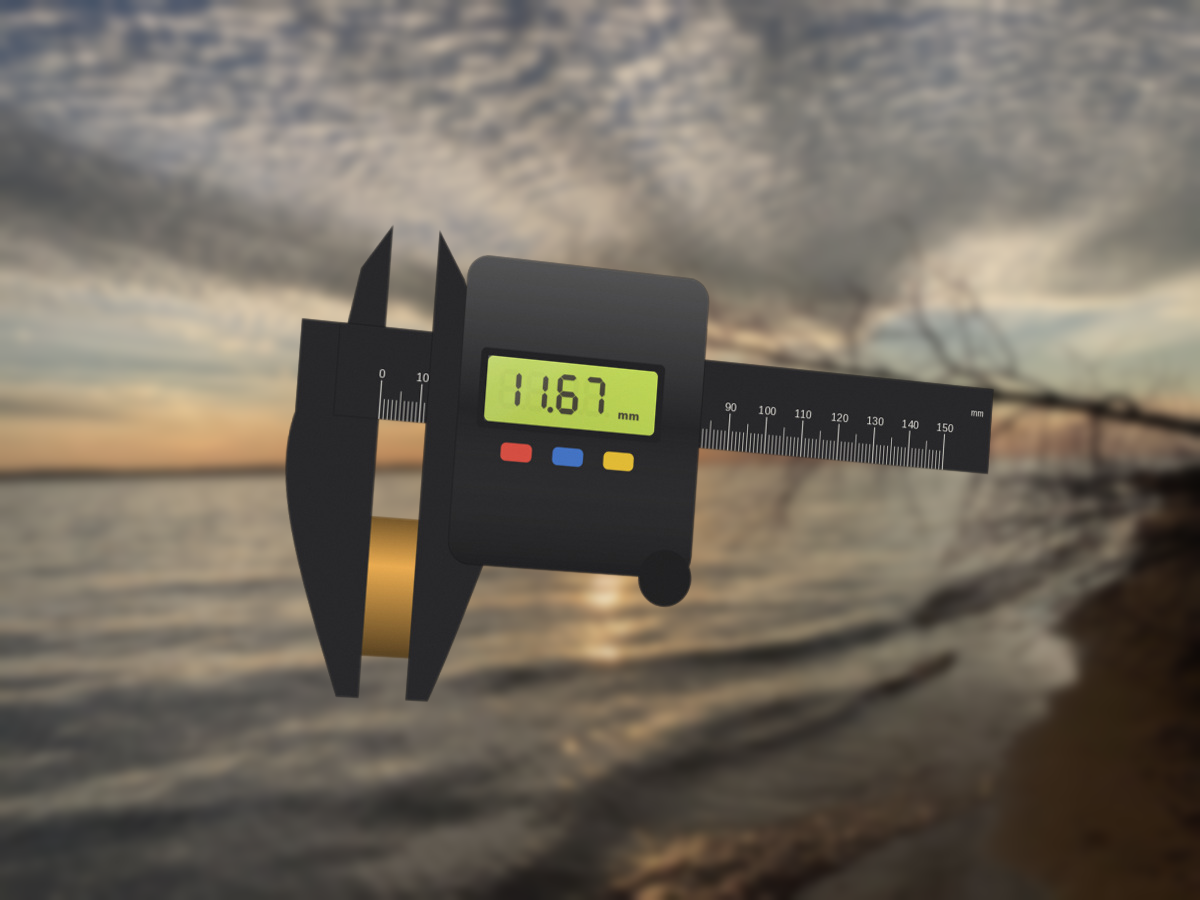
**11.67** mm
